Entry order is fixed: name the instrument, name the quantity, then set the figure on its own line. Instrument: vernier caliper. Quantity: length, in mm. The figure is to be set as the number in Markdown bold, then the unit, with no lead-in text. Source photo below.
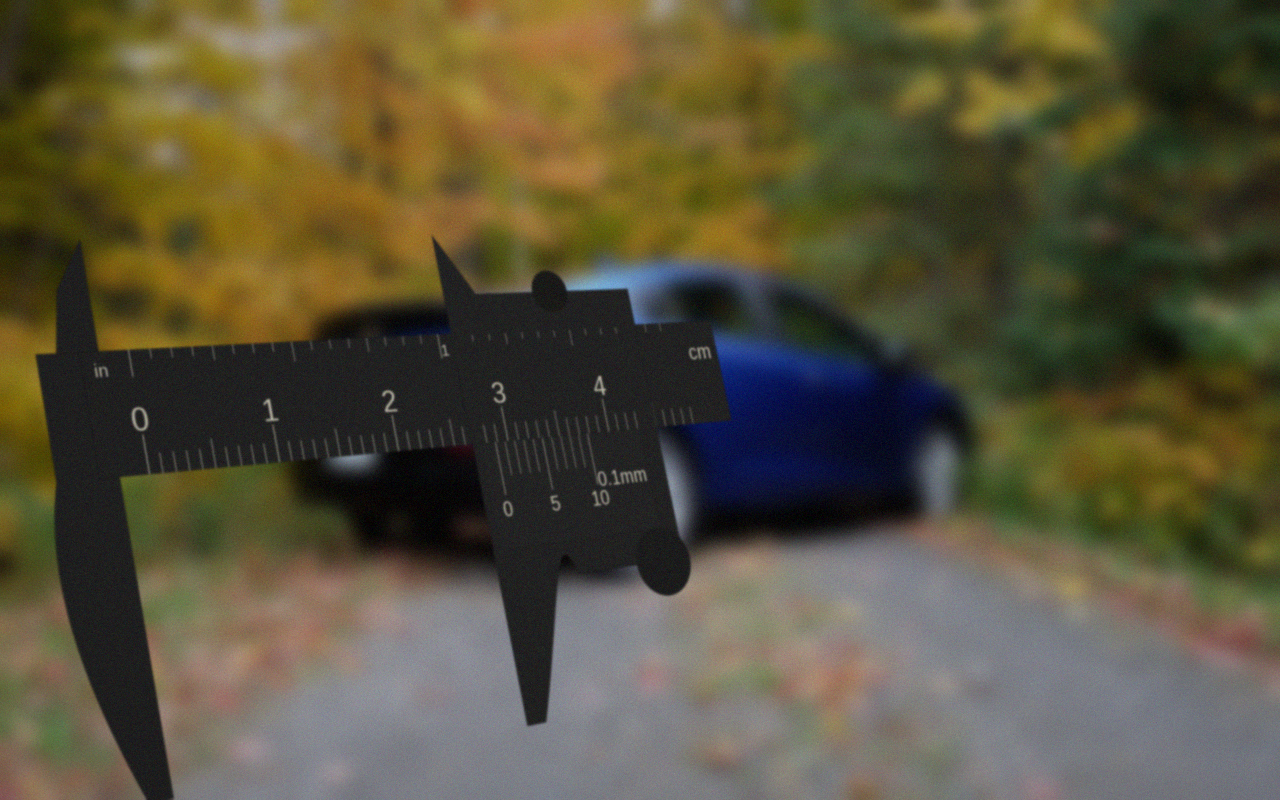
**28.8** mm
